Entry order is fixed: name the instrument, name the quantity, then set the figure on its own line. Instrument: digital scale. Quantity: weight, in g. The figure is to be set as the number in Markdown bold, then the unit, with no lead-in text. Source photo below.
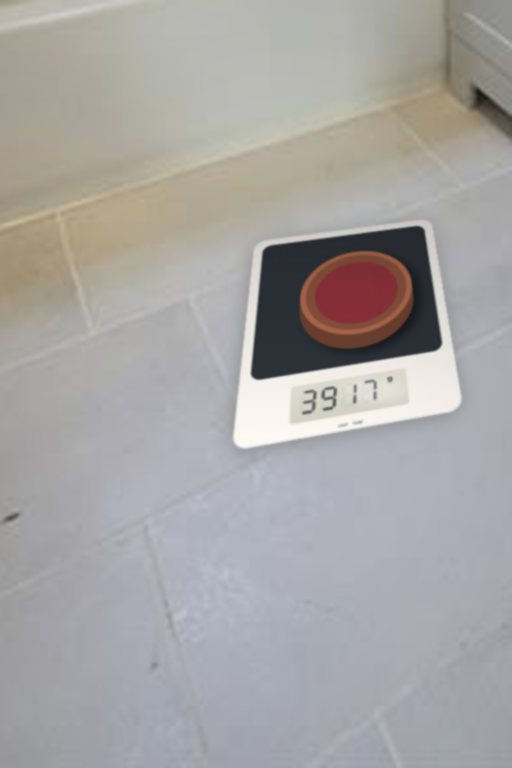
**3917** g
